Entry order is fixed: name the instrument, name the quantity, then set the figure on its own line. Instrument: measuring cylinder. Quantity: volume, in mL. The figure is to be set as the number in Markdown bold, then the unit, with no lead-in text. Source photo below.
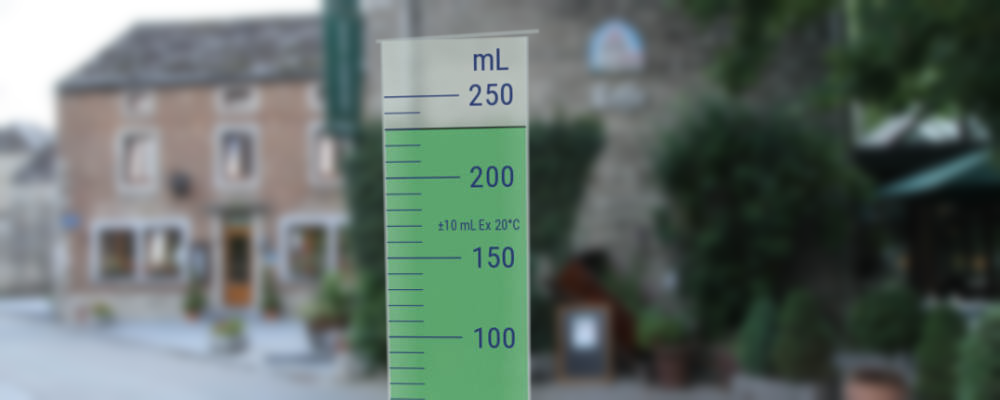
**230** mL
